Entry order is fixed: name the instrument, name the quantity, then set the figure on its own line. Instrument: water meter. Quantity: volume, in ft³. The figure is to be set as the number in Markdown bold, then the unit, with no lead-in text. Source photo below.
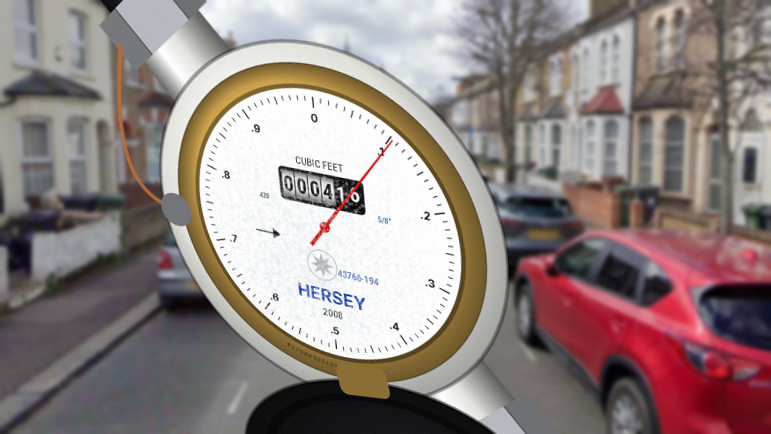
**416.10** ft³
